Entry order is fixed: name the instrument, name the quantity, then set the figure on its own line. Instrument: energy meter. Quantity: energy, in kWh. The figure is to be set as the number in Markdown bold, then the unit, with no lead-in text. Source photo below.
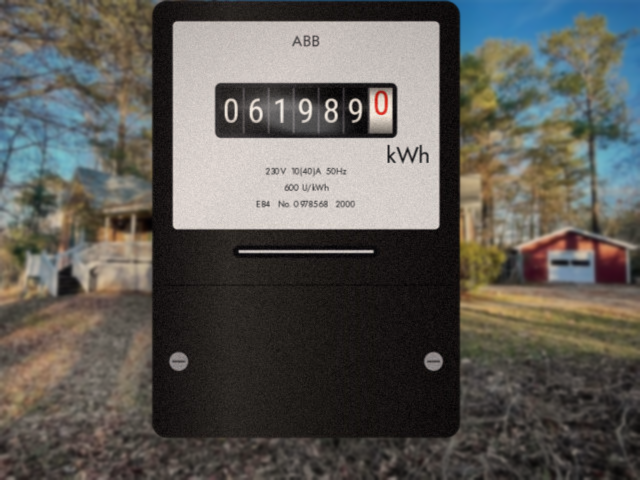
**61989.0** kWh
